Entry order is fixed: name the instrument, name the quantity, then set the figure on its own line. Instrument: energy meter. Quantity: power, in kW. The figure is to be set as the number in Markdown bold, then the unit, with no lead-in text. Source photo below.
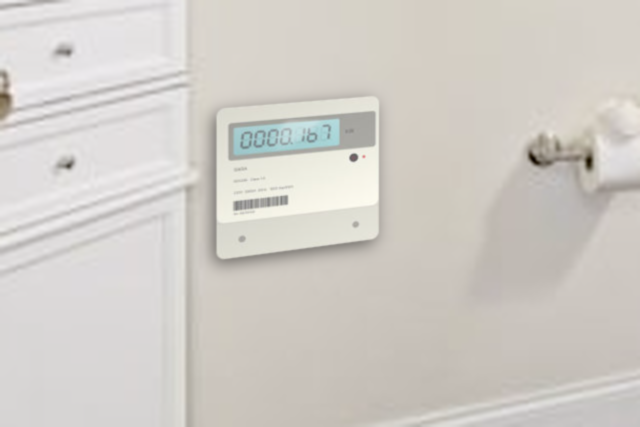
**0.167** kW
